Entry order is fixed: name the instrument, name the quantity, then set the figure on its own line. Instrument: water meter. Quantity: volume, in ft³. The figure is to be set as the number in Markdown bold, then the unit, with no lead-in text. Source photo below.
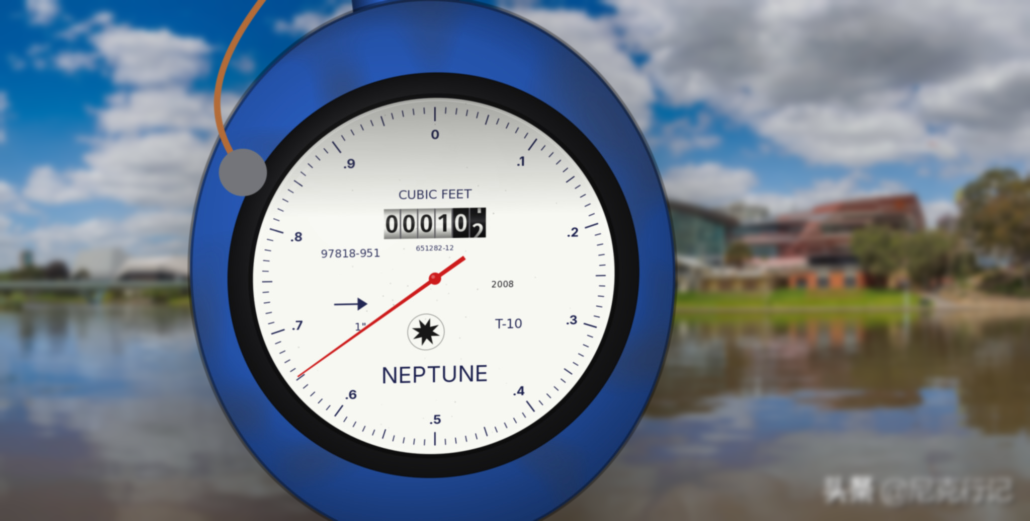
**101.65** ft³
